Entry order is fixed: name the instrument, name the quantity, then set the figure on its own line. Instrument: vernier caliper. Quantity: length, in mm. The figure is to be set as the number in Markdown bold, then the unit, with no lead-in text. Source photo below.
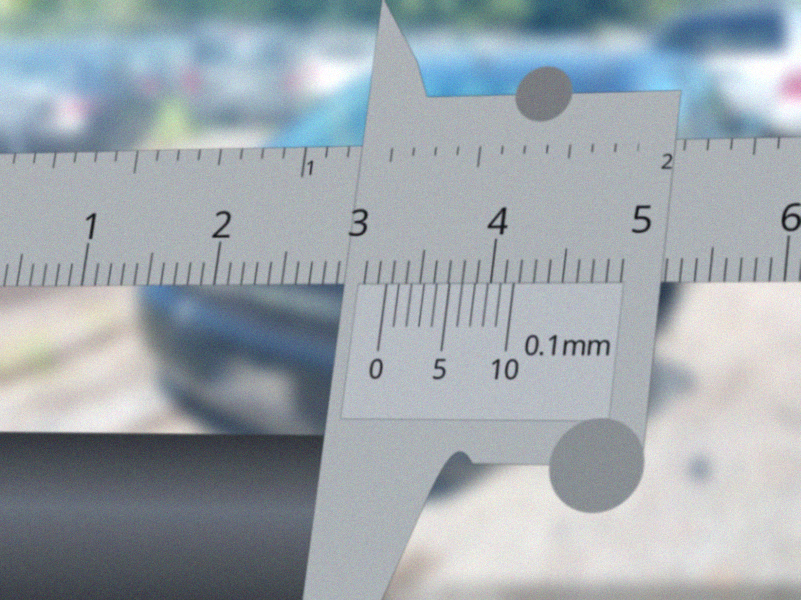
**32.6** mm
